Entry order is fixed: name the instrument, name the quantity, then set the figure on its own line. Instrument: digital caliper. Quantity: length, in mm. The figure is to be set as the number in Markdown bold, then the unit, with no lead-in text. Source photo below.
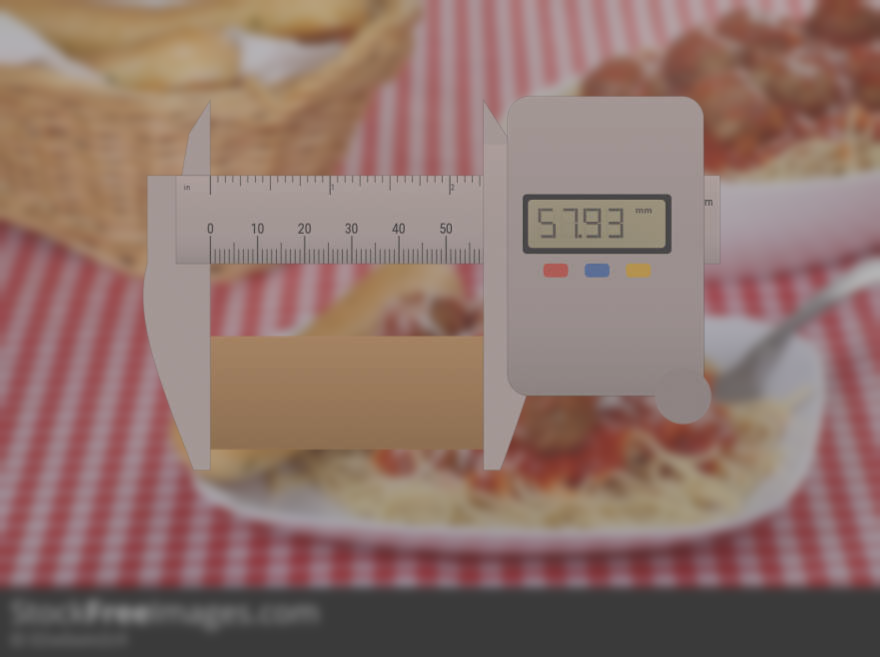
**57.93** mm
